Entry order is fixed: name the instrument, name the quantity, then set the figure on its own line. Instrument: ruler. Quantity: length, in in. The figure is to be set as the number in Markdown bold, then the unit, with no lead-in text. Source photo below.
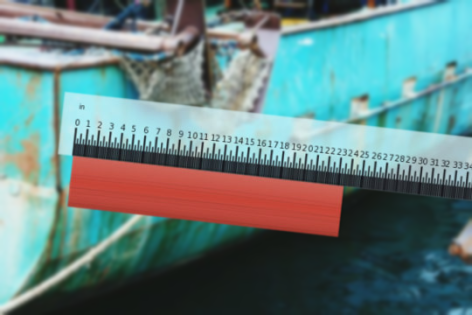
**23.5** in
